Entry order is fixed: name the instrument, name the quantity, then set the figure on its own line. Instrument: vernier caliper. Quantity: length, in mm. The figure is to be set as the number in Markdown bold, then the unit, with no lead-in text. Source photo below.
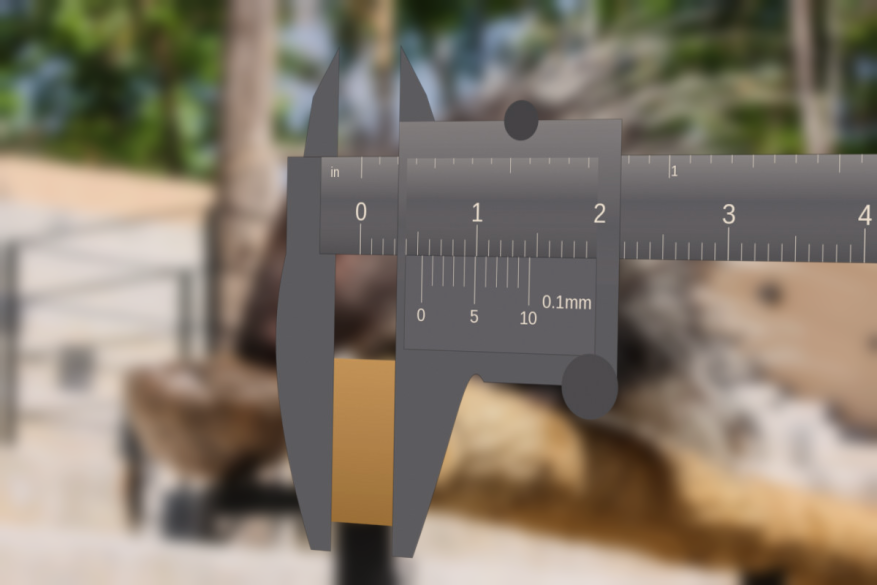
**5.4** mm
